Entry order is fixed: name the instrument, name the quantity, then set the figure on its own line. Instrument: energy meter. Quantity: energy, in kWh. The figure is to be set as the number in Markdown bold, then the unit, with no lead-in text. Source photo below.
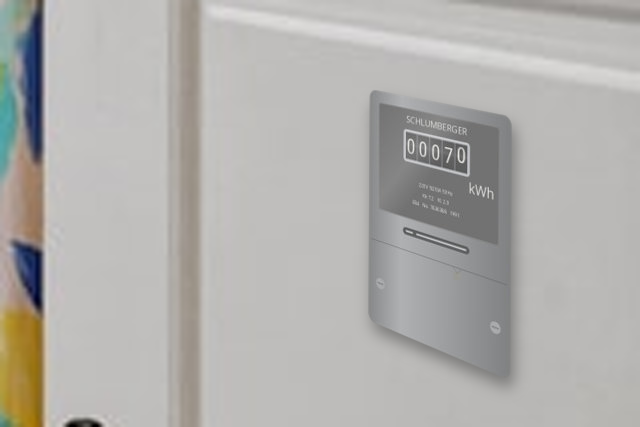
**70** kWh
